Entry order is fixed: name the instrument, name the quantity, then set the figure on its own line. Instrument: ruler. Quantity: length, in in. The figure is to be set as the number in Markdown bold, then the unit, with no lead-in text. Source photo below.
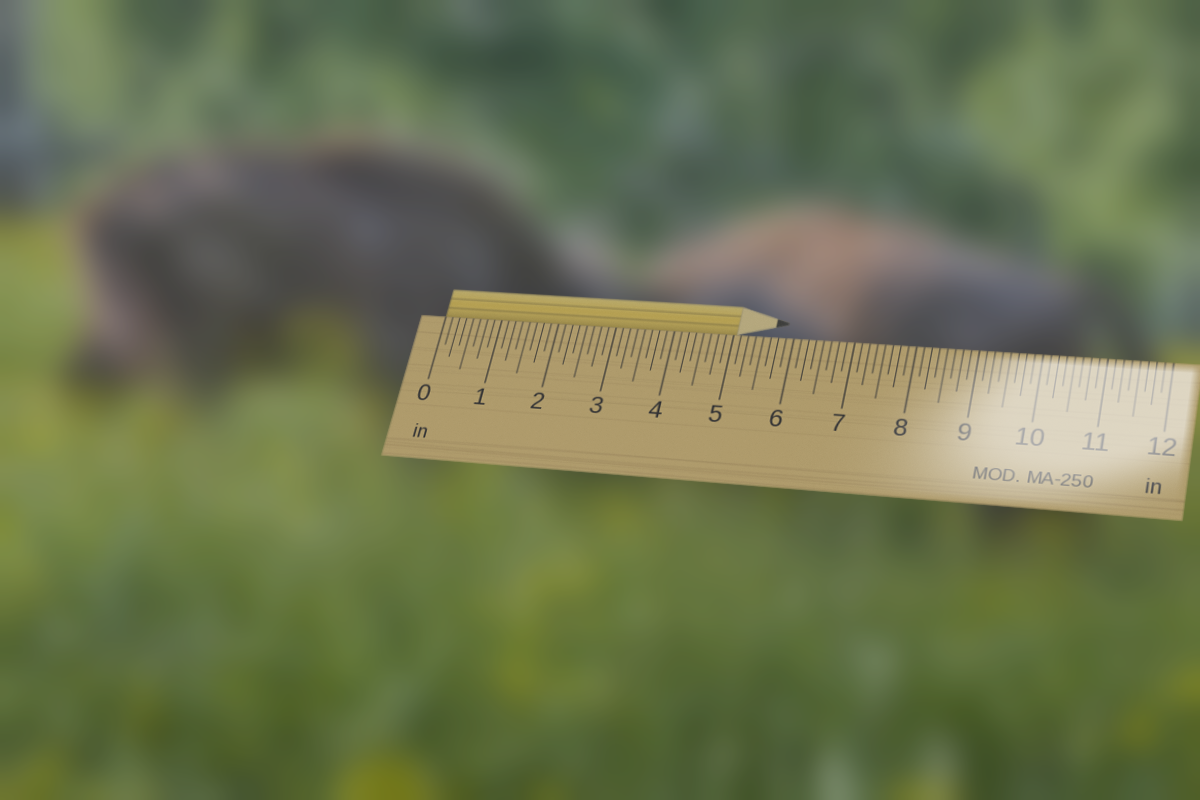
**5.875** in
